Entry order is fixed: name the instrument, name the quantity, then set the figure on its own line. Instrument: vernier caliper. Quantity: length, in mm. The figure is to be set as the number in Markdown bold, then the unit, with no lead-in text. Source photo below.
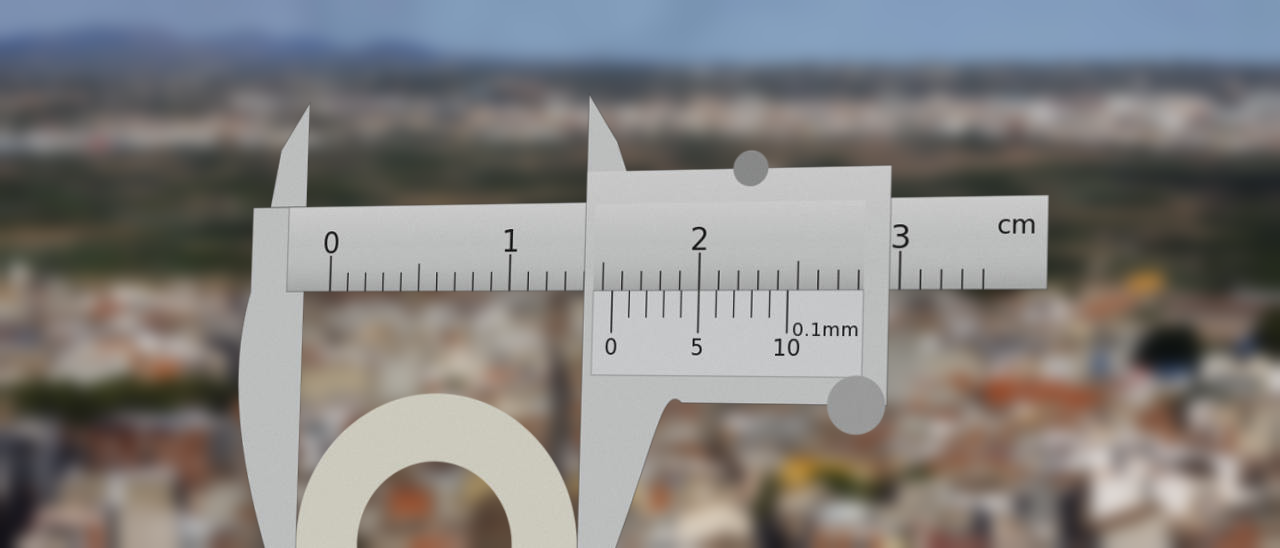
**15.5** mm
